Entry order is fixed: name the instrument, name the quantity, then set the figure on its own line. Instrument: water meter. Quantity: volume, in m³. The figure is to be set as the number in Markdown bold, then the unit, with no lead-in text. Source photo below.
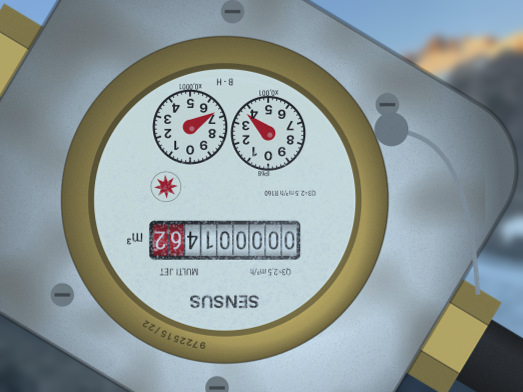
**14.6236** m³
